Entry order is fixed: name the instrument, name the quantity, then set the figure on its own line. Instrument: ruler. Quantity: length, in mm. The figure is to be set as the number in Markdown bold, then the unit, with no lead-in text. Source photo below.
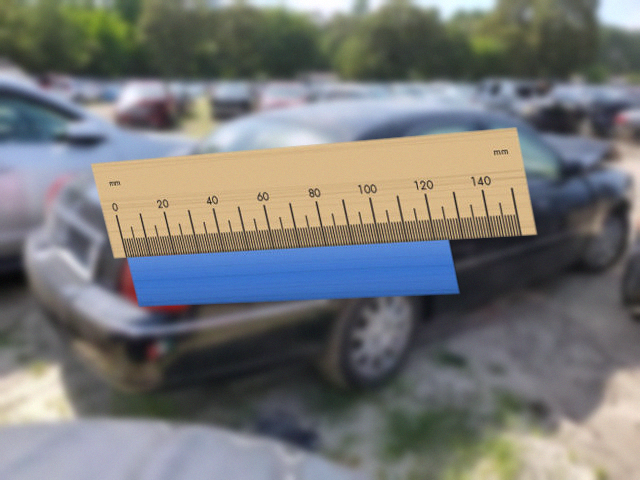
**125** mm
